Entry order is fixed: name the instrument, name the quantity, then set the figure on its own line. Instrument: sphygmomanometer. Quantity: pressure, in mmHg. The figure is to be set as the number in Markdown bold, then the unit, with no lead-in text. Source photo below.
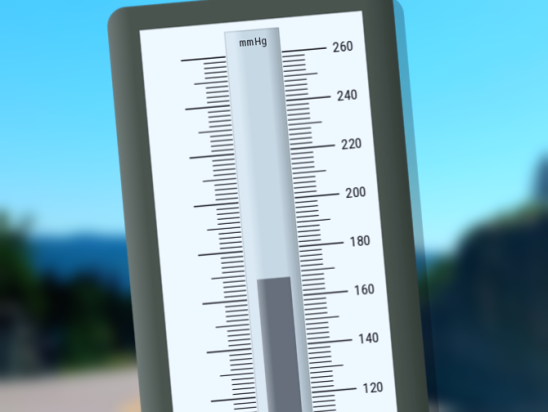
**168** mmHg
